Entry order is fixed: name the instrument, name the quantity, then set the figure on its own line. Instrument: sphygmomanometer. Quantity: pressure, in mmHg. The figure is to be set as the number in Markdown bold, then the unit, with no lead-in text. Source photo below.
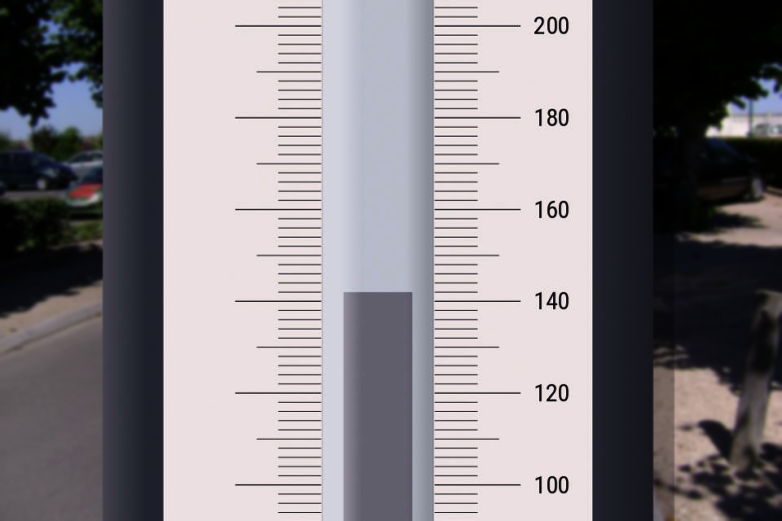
**142** mmHg
